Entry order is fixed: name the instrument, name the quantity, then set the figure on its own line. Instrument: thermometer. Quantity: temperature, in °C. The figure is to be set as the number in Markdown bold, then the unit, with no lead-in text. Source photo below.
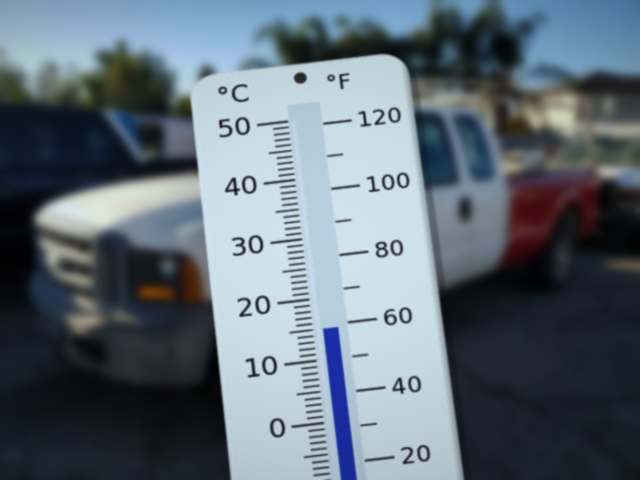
**15** °C
